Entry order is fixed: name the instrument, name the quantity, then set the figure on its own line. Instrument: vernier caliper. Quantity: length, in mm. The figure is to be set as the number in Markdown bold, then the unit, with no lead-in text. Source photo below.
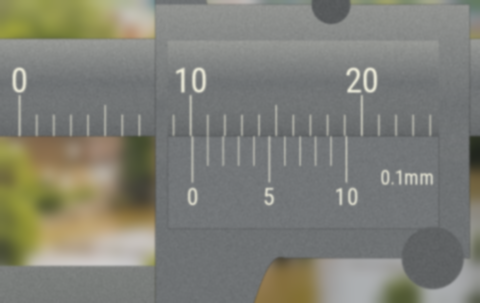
**10.1** mm
